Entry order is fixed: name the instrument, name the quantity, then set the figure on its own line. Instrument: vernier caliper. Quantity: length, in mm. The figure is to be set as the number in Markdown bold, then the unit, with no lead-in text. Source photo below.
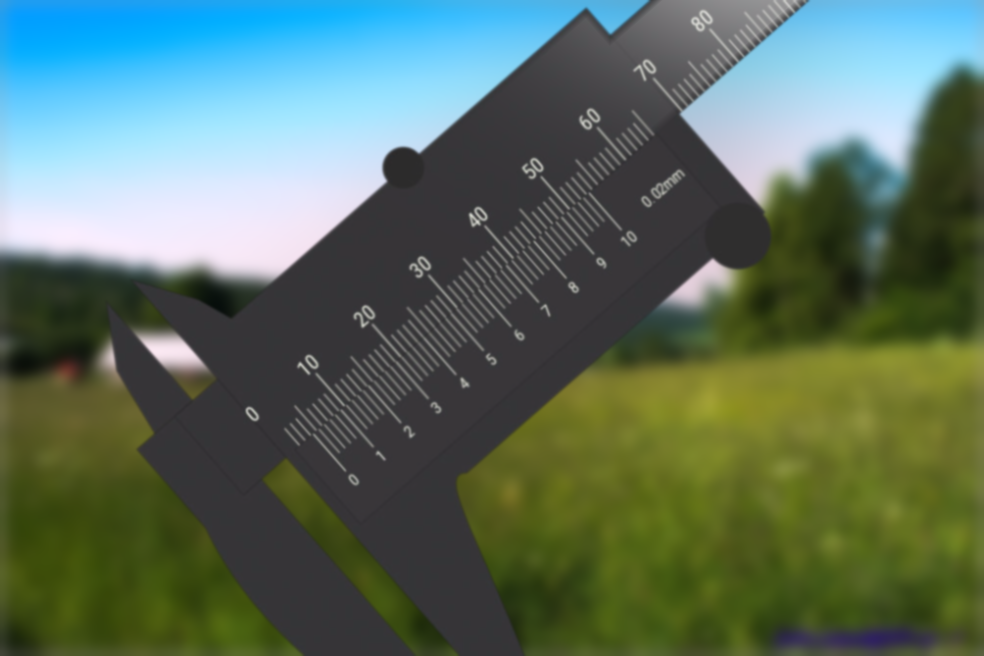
**4.4** mm
